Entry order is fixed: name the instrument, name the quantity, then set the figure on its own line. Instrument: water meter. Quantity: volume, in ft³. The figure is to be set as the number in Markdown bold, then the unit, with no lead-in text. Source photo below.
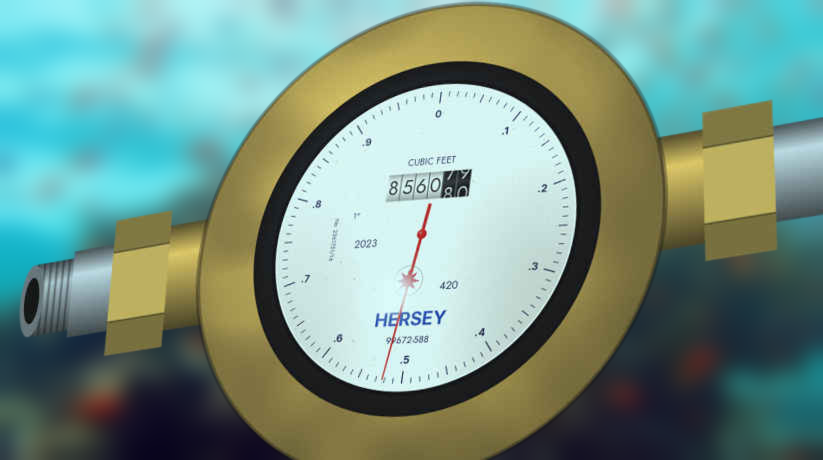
**856079.52** ft³
